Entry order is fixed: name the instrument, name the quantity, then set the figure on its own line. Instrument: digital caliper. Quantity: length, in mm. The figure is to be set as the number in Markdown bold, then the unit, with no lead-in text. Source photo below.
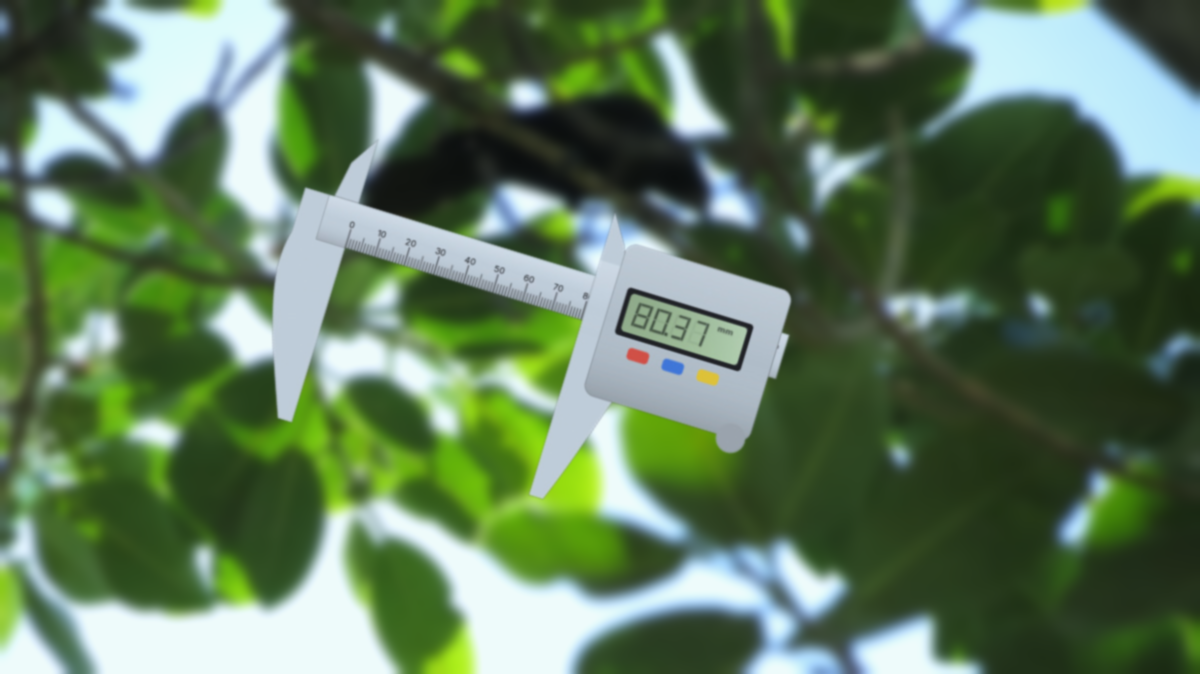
**80.37** mm
